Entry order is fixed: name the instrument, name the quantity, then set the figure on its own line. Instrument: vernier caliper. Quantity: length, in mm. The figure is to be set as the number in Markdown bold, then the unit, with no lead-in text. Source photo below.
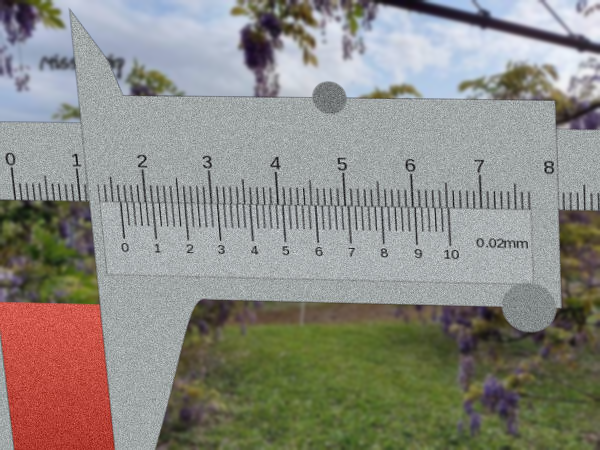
**16.2** mm
